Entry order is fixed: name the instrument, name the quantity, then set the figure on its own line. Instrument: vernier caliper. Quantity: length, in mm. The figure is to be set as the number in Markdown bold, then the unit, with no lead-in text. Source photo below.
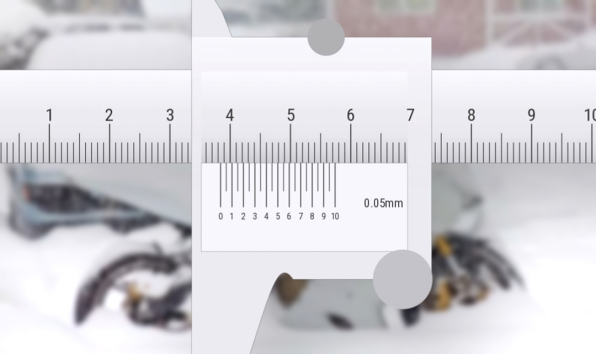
**38.4** mm
